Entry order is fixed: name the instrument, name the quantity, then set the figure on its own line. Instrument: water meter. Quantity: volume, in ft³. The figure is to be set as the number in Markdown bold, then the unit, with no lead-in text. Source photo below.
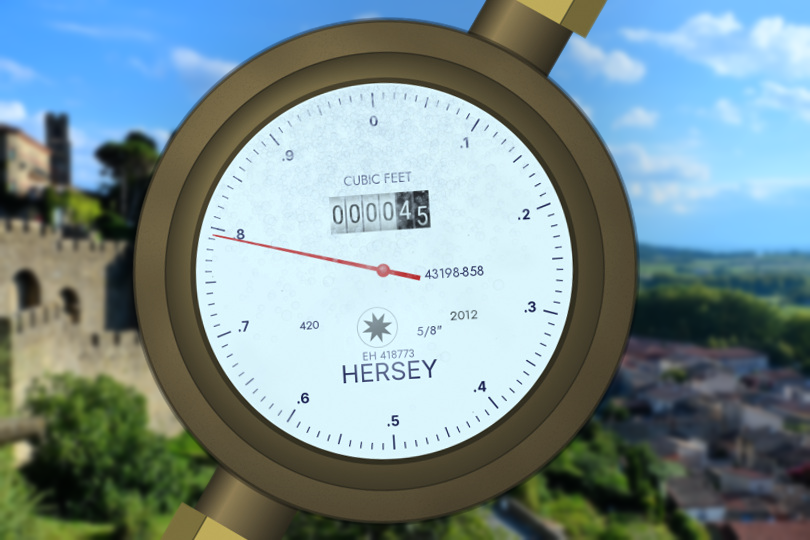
**44.79** ft³
